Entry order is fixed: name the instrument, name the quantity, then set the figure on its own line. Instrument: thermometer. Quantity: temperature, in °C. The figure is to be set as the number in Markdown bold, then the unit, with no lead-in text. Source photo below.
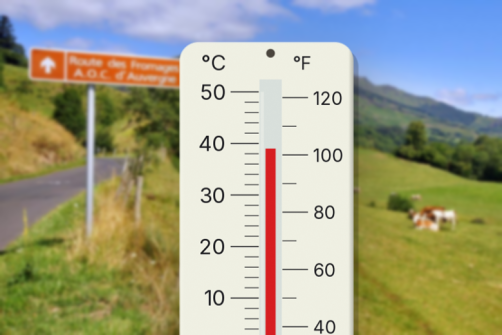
**39** °C
